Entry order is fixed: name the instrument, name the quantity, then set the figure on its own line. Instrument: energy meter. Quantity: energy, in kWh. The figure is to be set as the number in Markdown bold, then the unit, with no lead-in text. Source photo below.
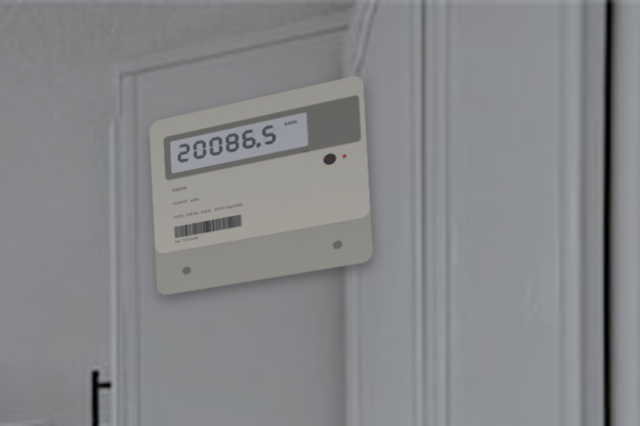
**20086.5** kWh
